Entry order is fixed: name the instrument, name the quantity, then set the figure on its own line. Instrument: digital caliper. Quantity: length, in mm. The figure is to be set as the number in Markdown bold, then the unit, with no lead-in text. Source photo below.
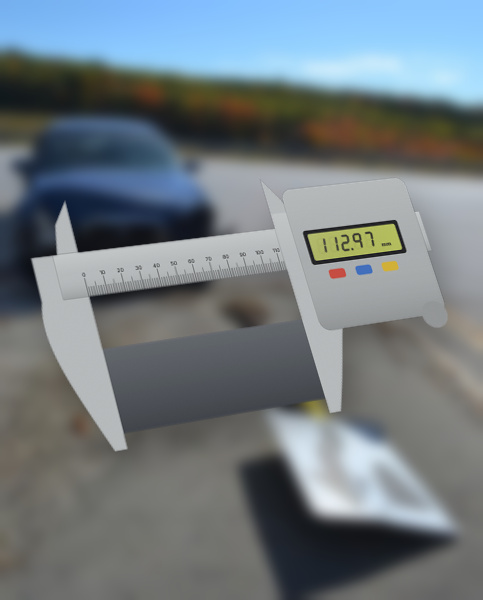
**112.97** mm
